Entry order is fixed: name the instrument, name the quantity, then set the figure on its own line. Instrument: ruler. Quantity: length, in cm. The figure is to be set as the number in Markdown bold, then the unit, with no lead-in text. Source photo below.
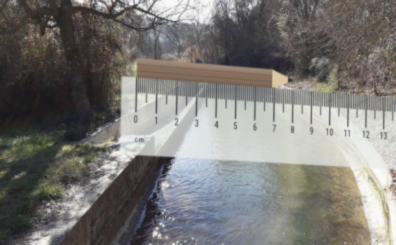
**8** cm
